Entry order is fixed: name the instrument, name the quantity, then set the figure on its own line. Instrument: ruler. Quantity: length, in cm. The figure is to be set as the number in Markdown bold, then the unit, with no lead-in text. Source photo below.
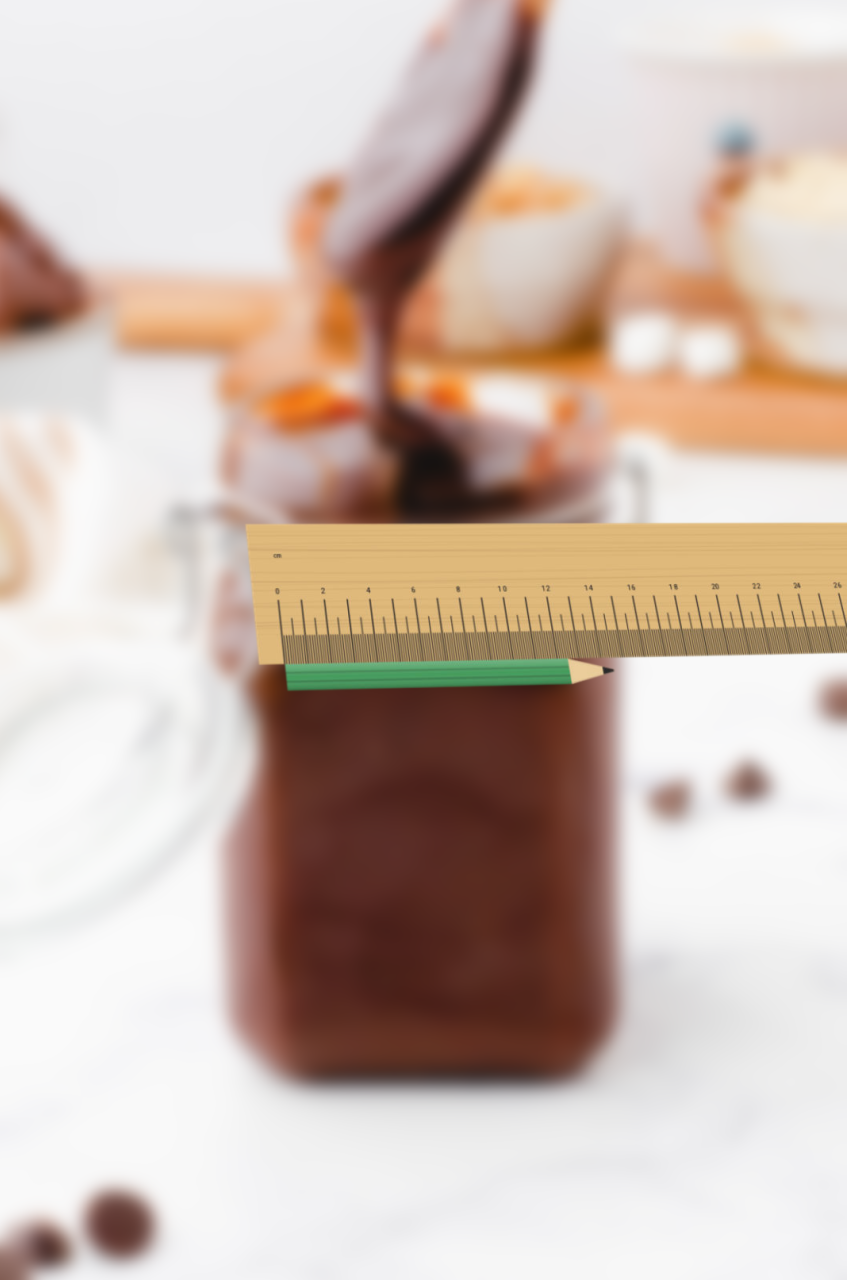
**14.5** cm
